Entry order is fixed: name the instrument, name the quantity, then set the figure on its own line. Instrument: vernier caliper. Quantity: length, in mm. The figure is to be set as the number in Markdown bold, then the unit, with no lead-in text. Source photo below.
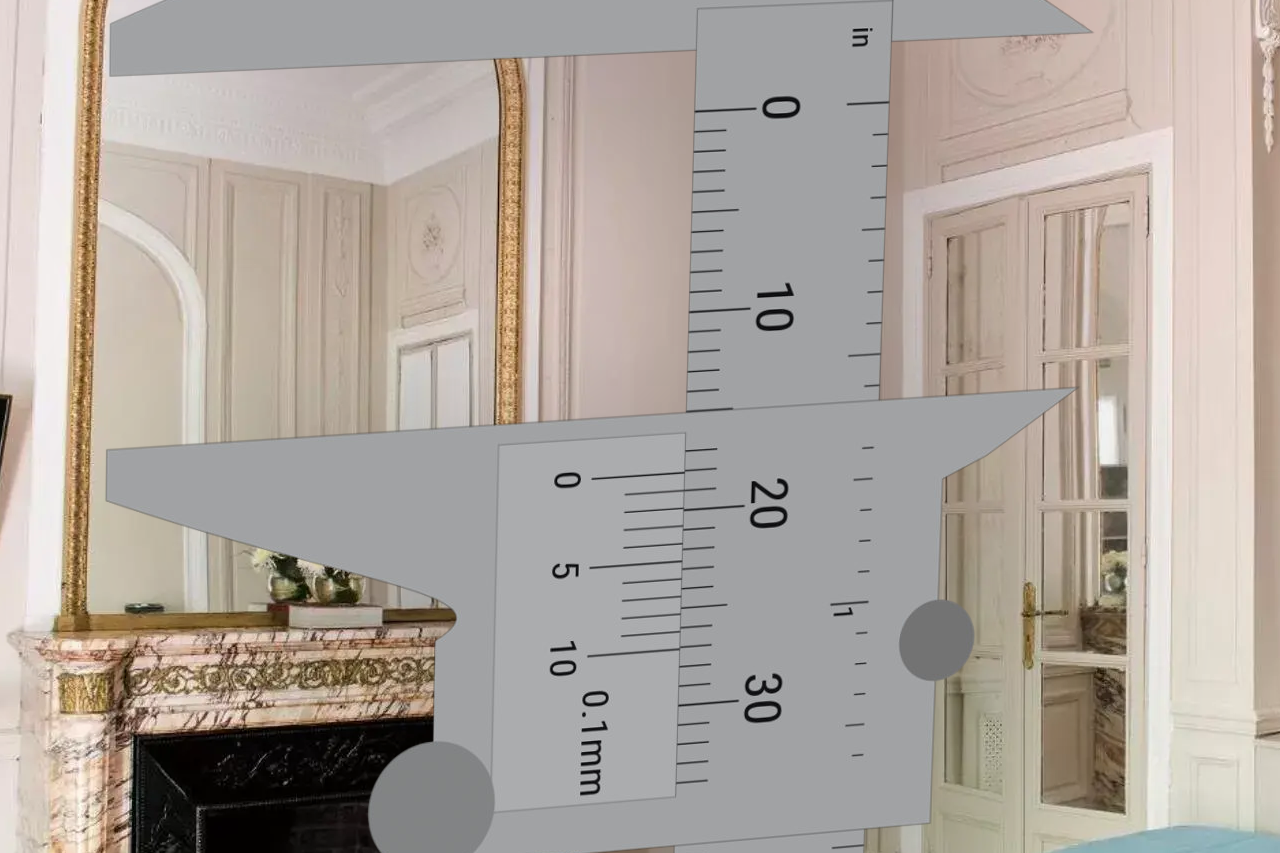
**18.1** mm
